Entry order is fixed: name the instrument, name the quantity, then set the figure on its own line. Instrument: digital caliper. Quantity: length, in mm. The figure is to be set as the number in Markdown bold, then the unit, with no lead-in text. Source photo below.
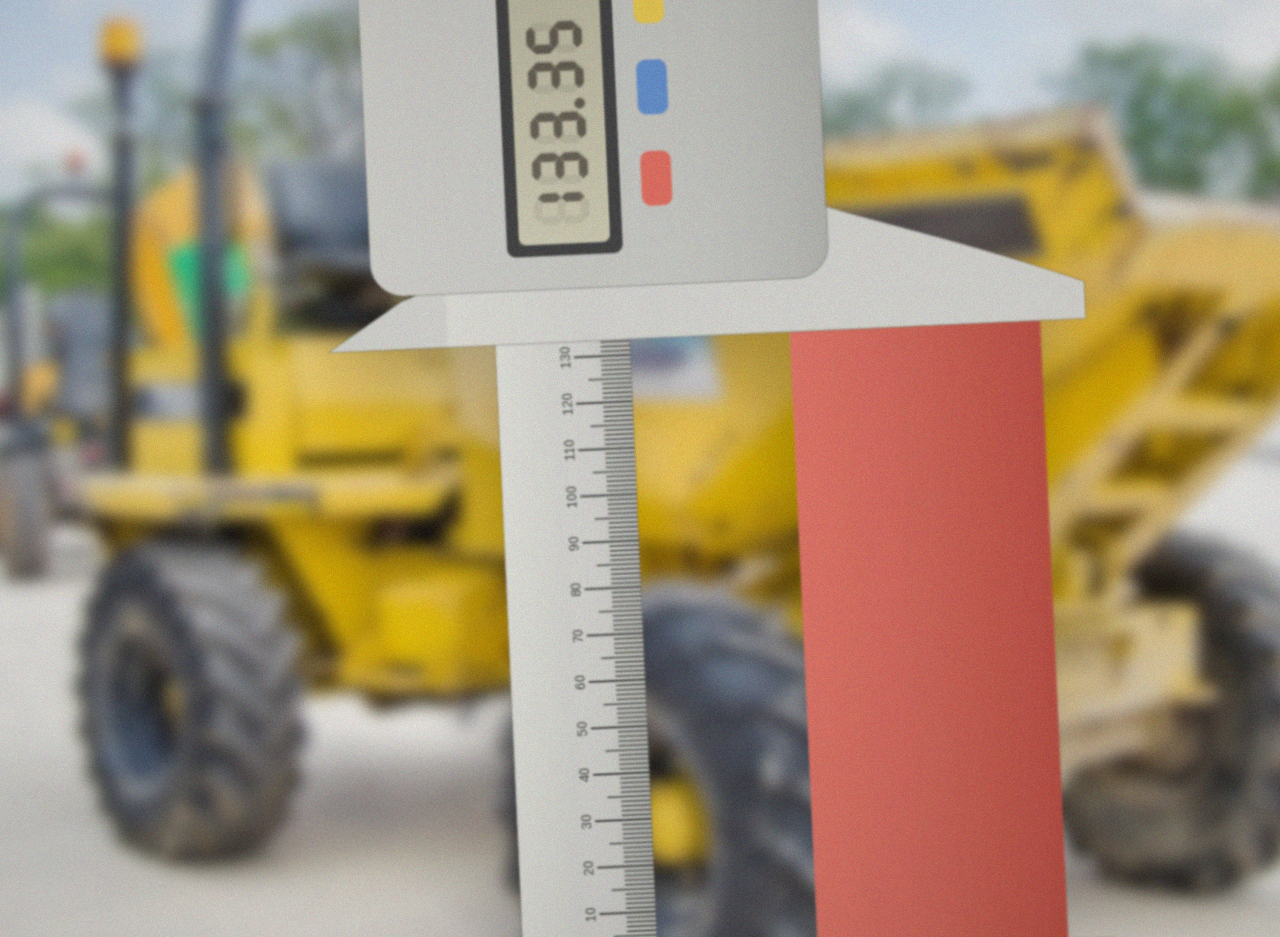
**133.35** mm
